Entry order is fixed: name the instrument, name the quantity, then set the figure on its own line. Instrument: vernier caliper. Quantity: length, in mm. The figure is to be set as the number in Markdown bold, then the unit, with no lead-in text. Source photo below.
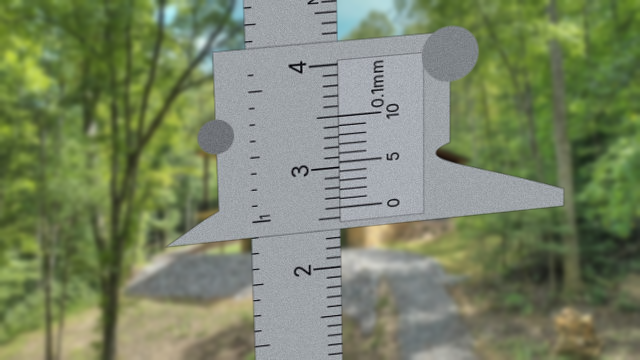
**26.0** mm
